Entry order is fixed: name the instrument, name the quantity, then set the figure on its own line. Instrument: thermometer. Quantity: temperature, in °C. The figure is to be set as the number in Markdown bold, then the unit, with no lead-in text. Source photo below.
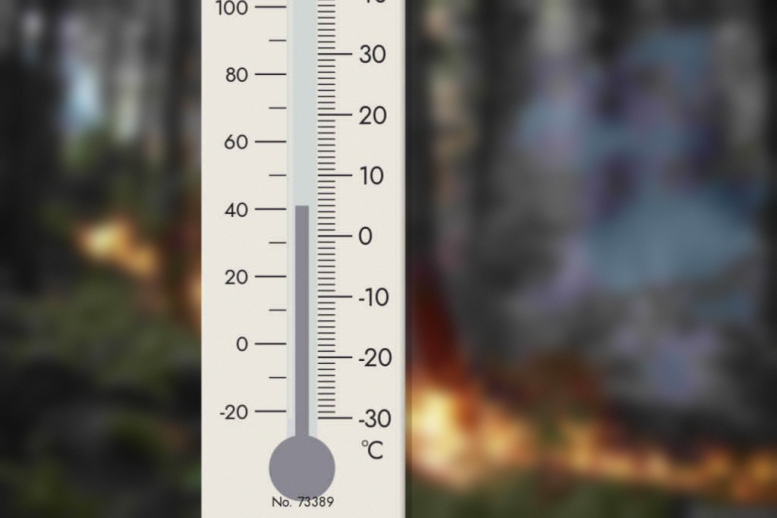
**5** °C
